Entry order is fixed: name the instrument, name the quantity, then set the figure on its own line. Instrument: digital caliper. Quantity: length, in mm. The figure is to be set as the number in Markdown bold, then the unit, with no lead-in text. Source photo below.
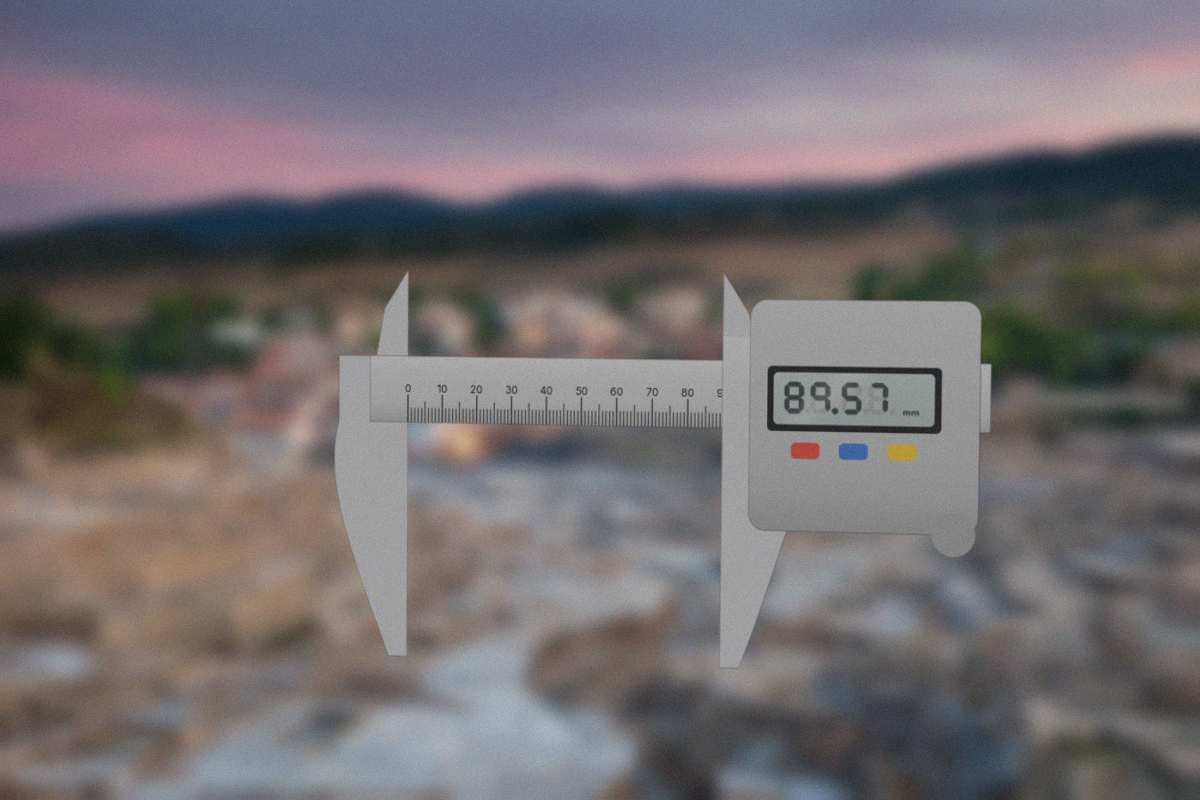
**89.57** mm
